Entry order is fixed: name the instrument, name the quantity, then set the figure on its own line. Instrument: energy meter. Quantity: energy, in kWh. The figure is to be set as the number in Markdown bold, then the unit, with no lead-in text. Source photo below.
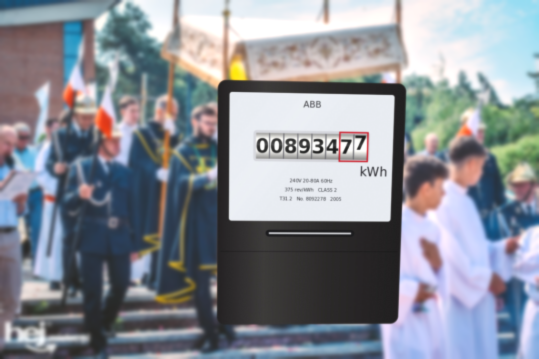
**8934.77** kWh
